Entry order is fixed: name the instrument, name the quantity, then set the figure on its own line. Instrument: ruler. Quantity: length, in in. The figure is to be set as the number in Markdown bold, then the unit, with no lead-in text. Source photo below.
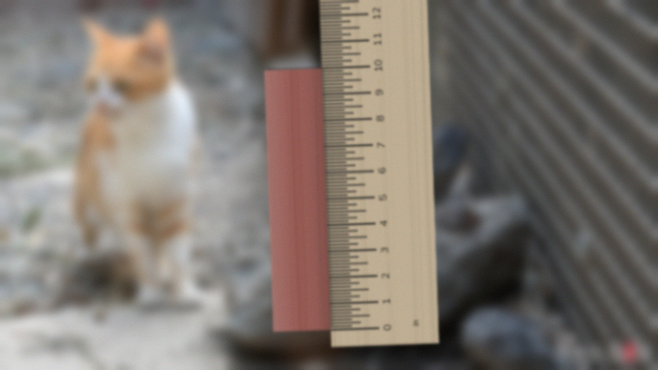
**10** in
